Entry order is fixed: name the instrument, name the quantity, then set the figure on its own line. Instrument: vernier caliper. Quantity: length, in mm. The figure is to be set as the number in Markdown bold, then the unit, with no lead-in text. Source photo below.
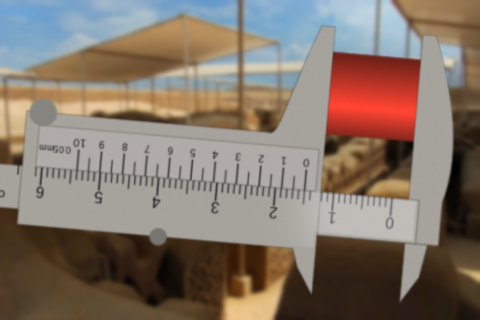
**15.0** mm
